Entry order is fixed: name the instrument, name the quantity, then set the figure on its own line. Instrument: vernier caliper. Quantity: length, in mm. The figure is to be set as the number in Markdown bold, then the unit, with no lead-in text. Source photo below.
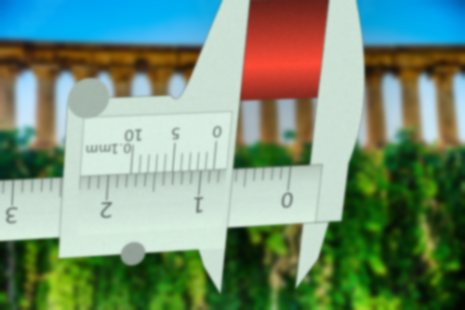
**8.6** mm
